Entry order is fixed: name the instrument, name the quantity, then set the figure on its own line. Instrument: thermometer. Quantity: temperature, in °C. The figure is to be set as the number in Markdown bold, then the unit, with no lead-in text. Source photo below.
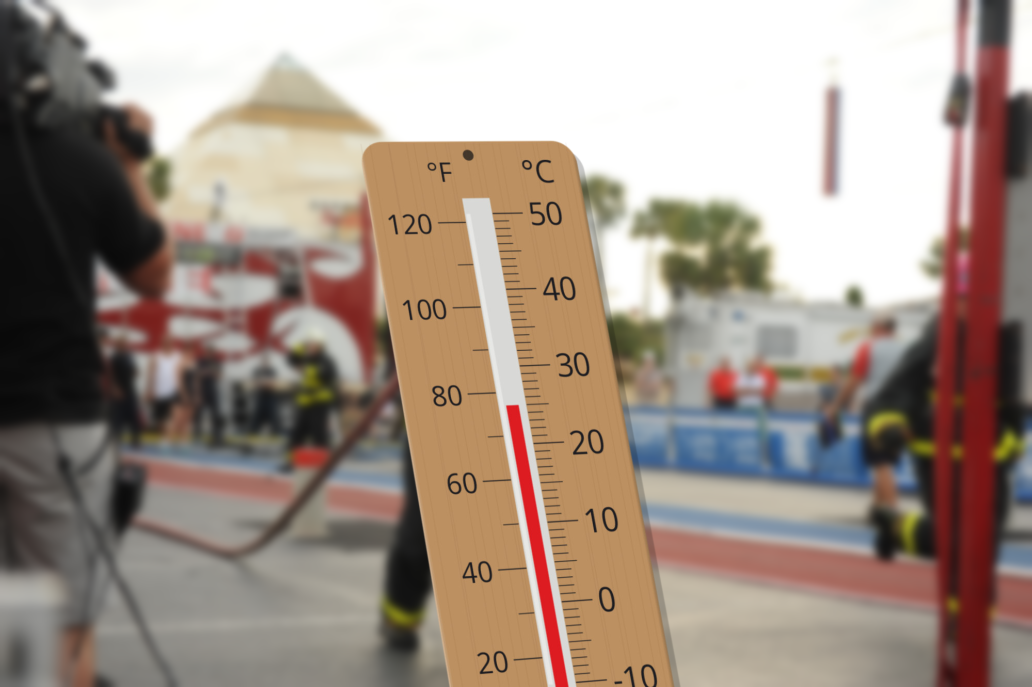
**25** °C
